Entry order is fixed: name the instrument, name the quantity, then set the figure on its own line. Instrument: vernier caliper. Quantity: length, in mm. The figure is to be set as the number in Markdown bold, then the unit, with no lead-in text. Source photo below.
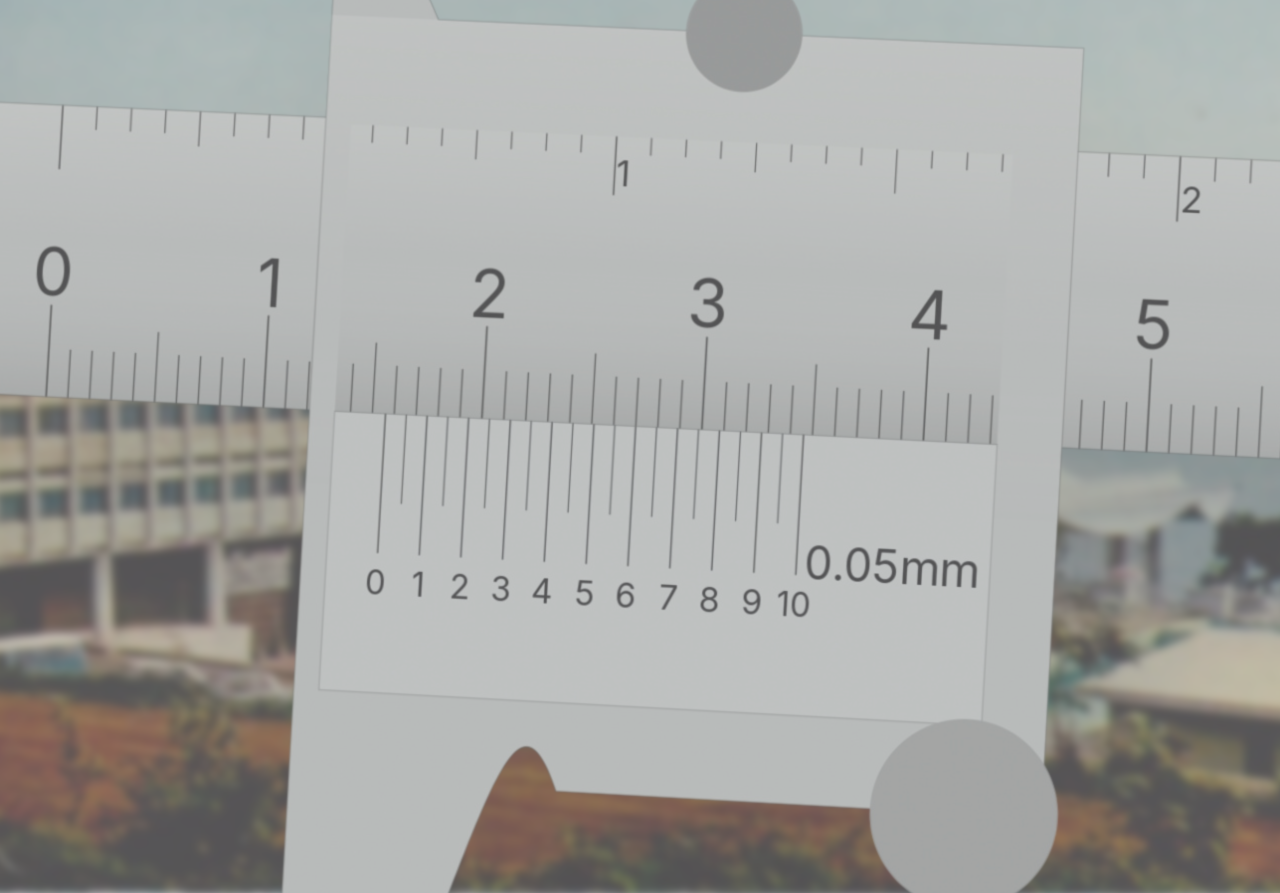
**15.6** mm
